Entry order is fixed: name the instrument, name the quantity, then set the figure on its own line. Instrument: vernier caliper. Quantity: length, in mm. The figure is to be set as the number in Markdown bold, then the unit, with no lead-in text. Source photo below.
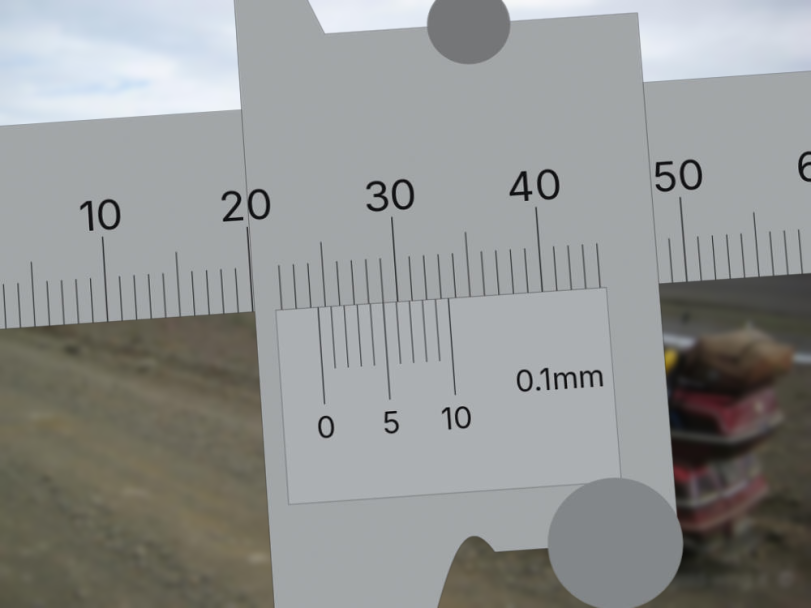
**24.5** mm
